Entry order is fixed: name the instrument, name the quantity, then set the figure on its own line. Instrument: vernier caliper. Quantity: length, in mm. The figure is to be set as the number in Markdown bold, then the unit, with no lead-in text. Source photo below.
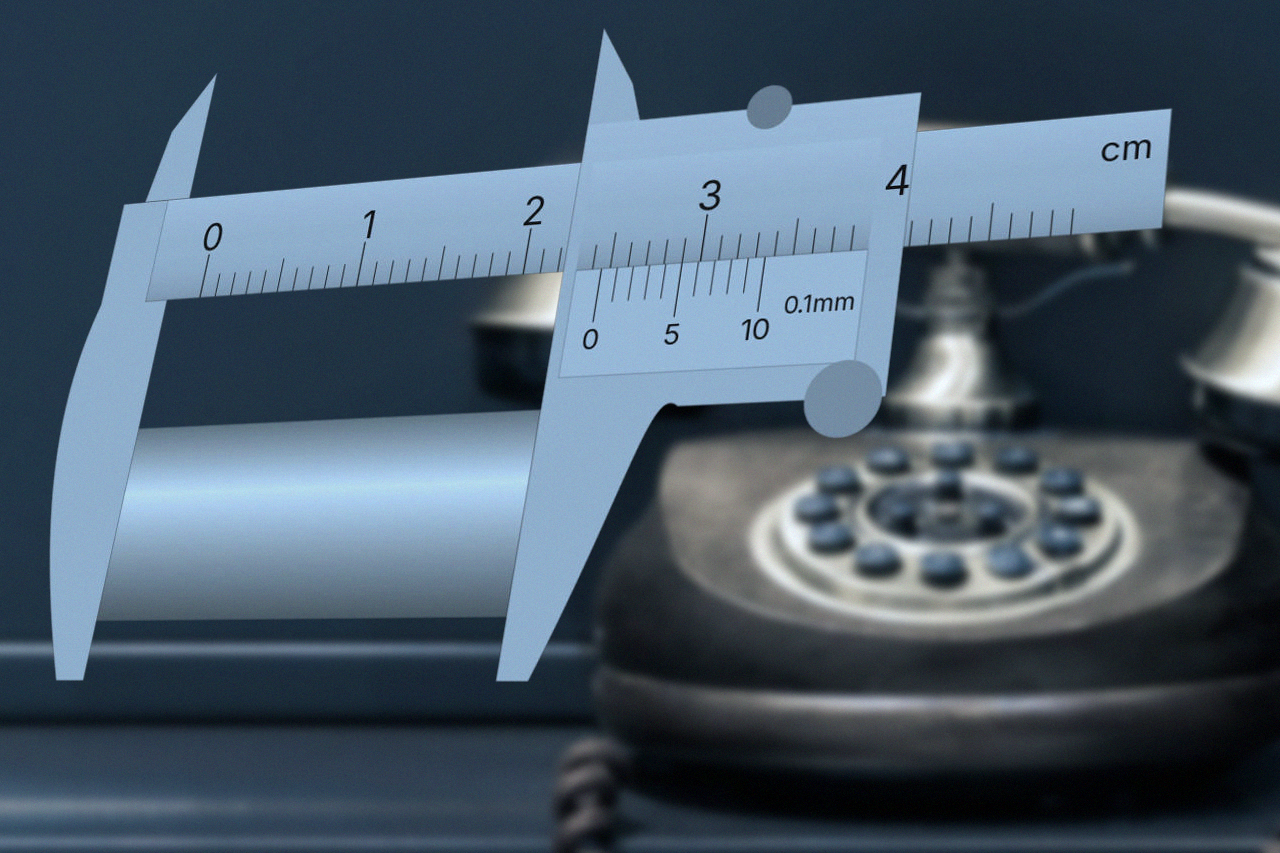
**24.5** mm
